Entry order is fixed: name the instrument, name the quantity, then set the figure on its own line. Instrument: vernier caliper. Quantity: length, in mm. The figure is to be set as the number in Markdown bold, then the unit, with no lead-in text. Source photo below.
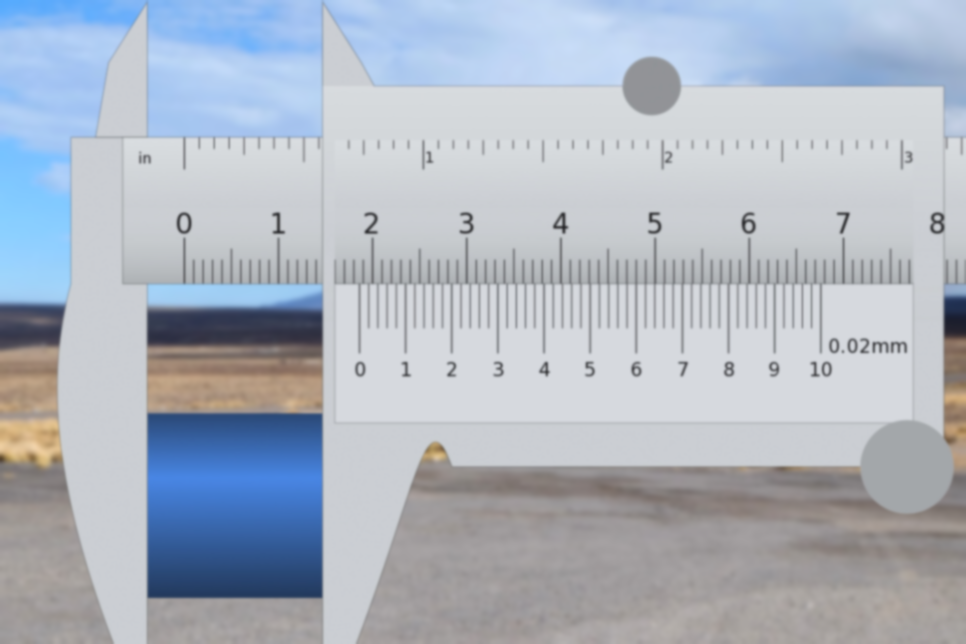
**18.6** mm
